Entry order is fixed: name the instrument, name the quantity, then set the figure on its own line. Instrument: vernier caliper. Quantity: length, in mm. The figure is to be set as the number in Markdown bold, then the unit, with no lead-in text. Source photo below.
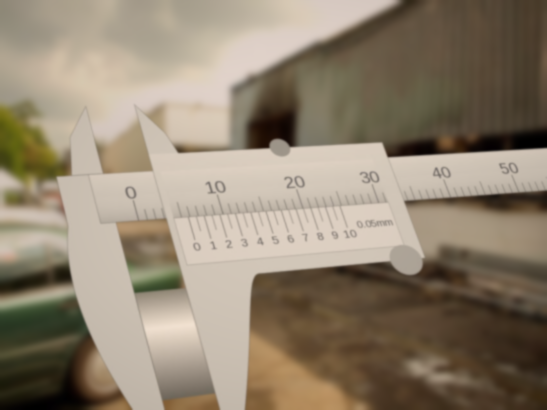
**5.8** mm
